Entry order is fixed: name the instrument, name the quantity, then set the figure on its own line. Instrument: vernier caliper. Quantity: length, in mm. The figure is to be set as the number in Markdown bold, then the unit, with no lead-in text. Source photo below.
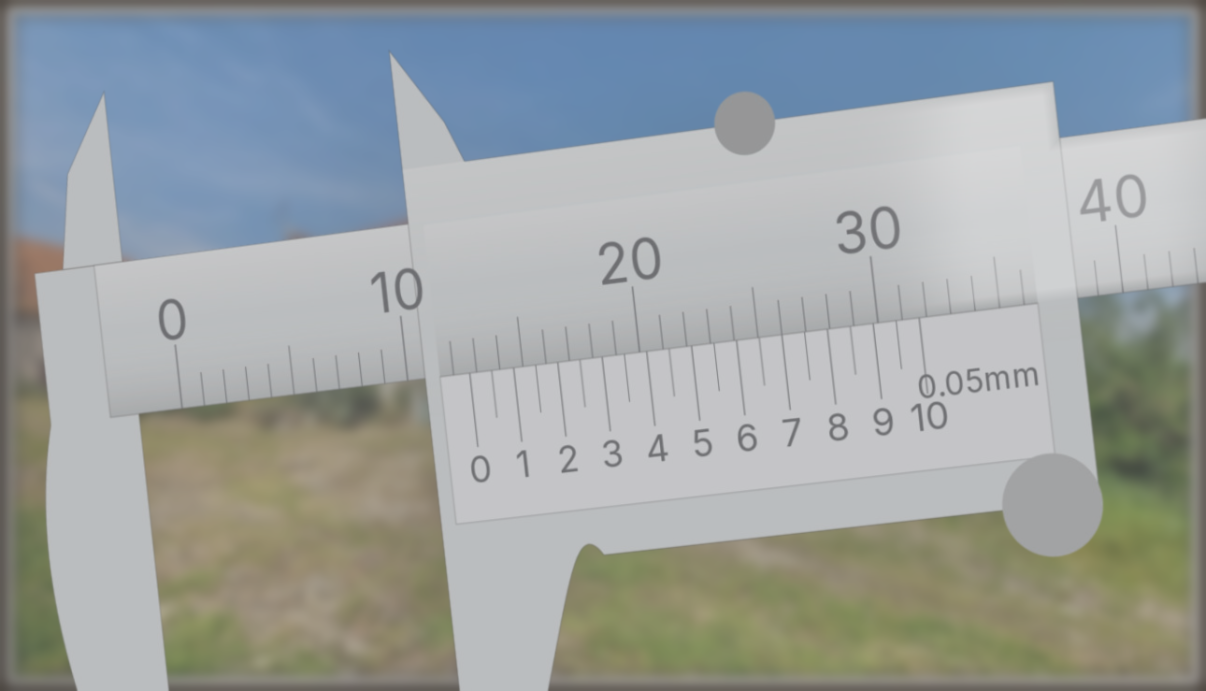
**12.7** mm
